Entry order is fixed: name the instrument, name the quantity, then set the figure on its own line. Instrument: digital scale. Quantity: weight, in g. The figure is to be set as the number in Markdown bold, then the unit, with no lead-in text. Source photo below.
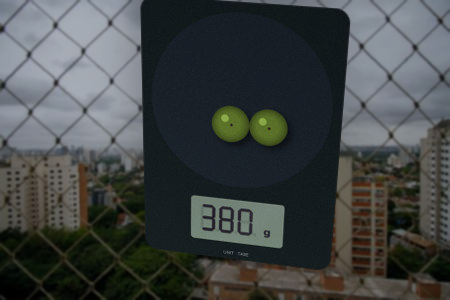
**380** g
